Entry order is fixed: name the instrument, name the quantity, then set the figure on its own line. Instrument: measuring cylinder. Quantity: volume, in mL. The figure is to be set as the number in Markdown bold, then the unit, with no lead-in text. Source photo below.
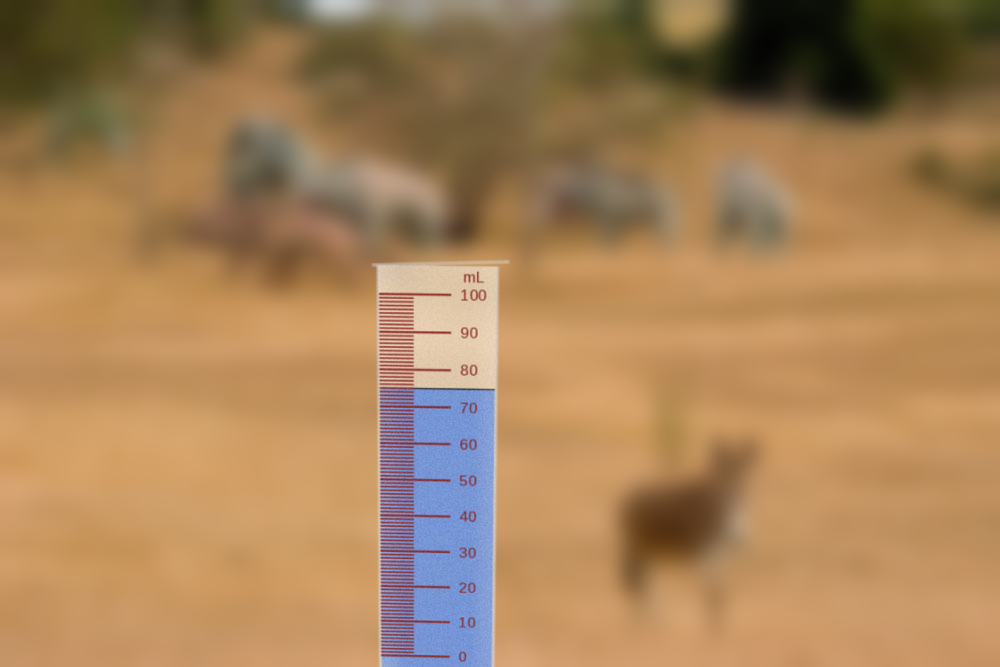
**75** mL
